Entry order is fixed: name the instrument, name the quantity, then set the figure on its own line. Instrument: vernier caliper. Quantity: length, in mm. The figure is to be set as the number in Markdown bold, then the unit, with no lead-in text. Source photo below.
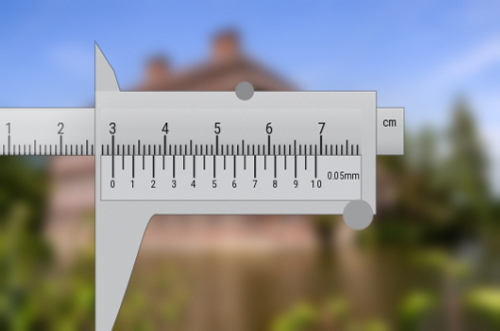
**30.0** mm
